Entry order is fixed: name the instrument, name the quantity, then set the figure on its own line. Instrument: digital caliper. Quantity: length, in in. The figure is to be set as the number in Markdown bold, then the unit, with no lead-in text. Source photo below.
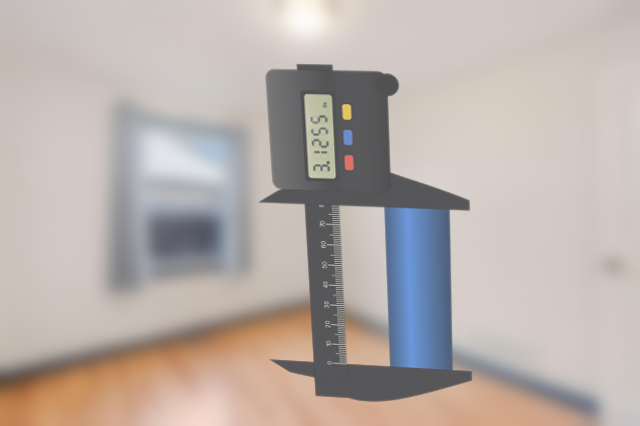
**3.1255** in
